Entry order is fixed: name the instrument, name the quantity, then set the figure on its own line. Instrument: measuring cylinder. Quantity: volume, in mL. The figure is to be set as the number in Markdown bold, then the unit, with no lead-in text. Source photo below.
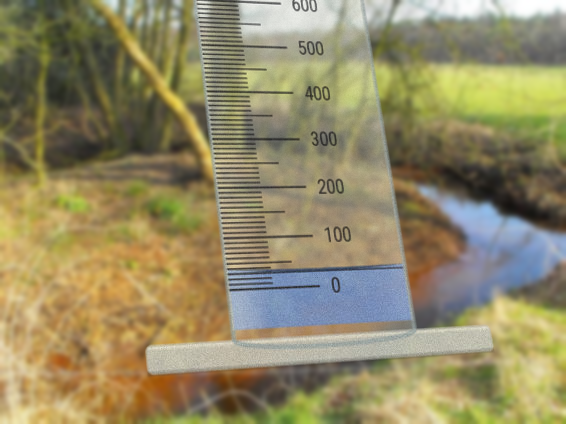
**30** mL
